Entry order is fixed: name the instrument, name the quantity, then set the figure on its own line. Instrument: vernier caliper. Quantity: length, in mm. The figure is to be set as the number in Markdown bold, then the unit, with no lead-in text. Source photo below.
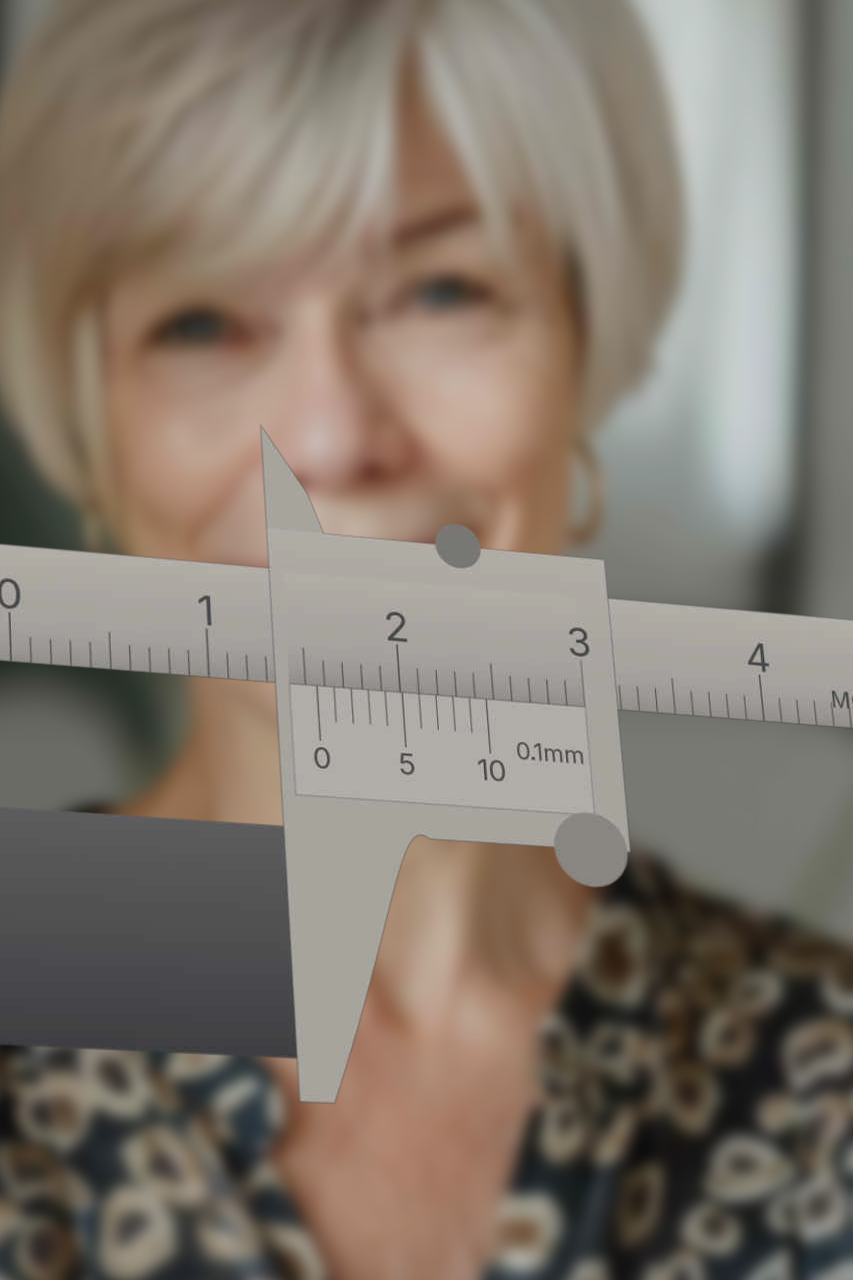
**15.6** mm
